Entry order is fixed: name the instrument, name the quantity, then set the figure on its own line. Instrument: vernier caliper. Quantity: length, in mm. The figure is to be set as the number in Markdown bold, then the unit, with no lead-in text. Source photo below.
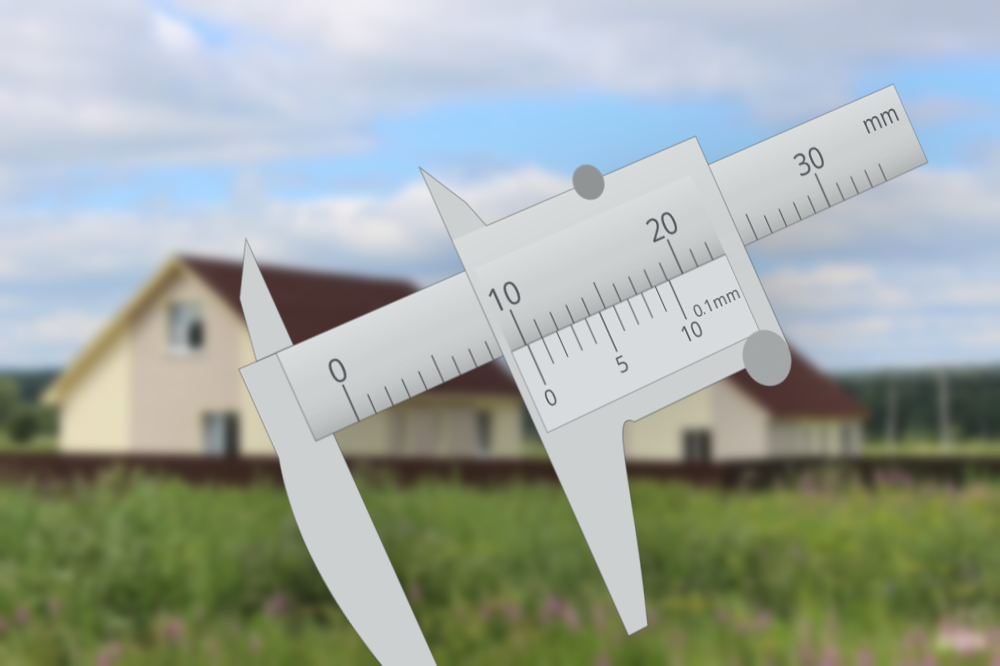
**10.1** mm
